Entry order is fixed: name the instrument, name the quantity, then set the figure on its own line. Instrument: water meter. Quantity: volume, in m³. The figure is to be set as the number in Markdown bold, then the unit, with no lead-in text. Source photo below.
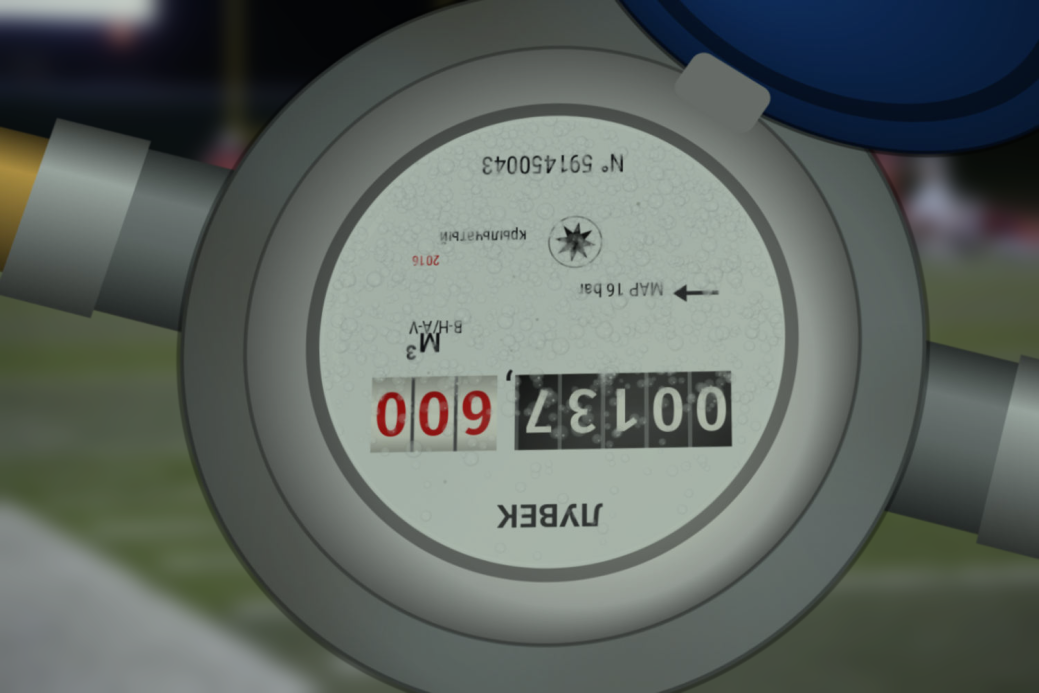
**137.600** m³
